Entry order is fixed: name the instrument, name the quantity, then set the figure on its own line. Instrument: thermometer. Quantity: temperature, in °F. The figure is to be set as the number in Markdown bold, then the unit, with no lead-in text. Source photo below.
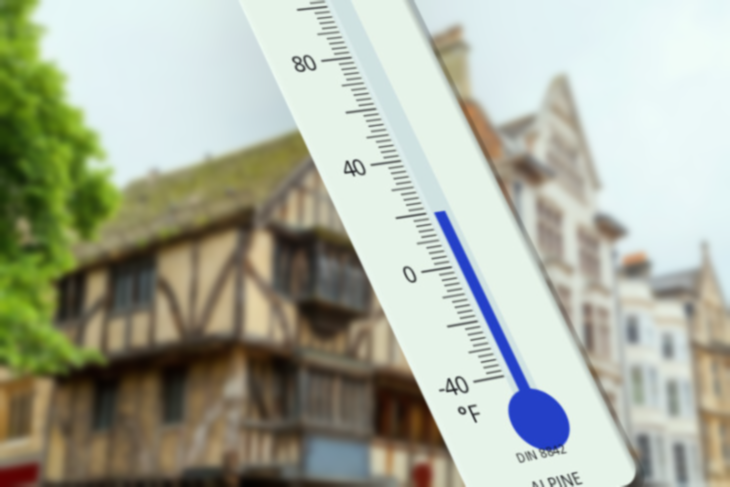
**20** °F
